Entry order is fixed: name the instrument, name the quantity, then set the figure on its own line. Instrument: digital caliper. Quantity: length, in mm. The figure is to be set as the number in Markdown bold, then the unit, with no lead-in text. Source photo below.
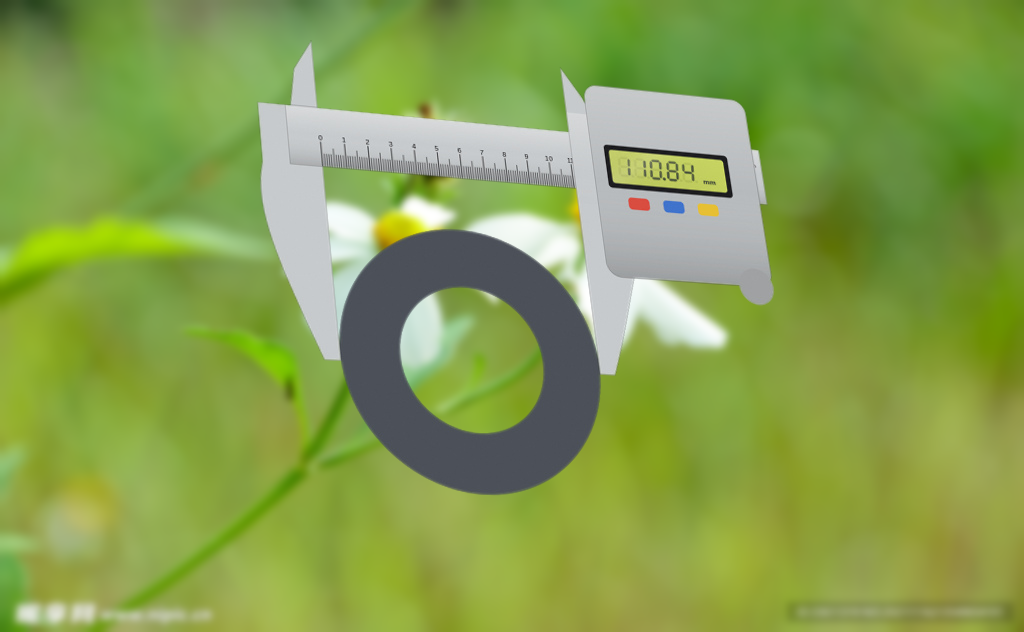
**110.84** mm
